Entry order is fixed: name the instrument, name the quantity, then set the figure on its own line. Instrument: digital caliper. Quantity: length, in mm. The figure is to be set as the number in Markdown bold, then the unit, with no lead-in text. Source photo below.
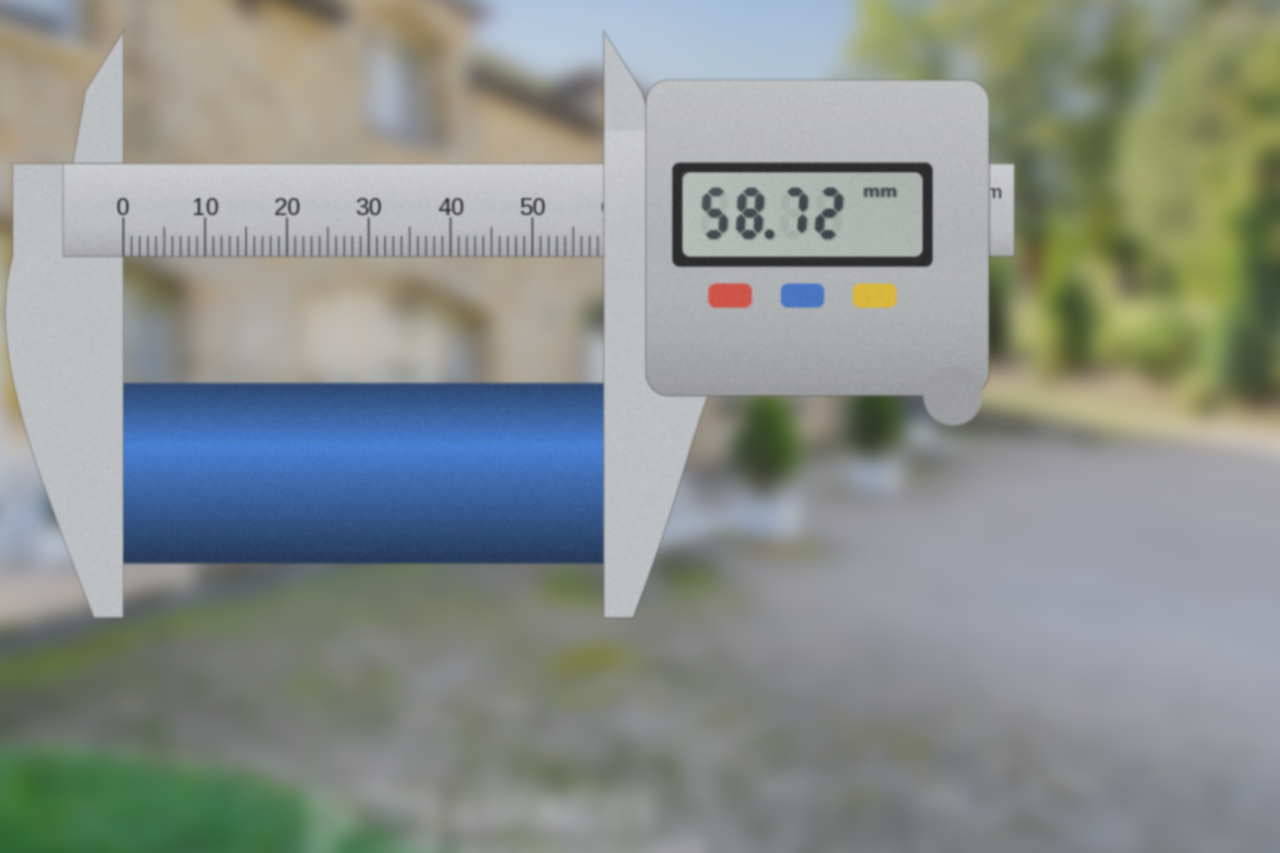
**58.72** mm
